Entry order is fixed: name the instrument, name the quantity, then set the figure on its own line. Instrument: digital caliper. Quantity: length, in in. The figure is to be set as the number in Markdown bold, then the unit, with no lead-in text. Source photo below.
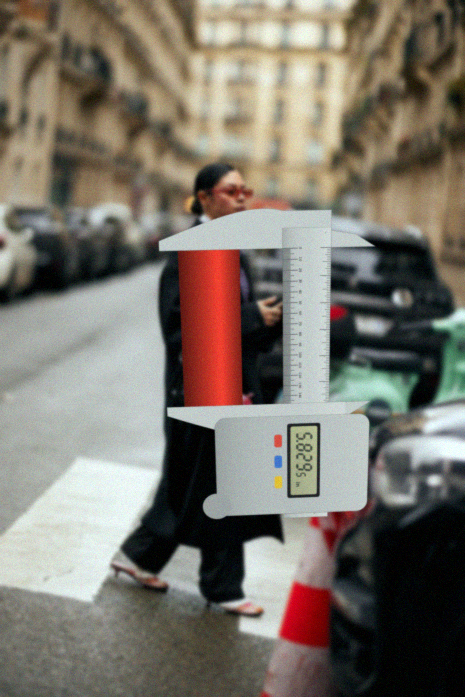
**5.8295** in
